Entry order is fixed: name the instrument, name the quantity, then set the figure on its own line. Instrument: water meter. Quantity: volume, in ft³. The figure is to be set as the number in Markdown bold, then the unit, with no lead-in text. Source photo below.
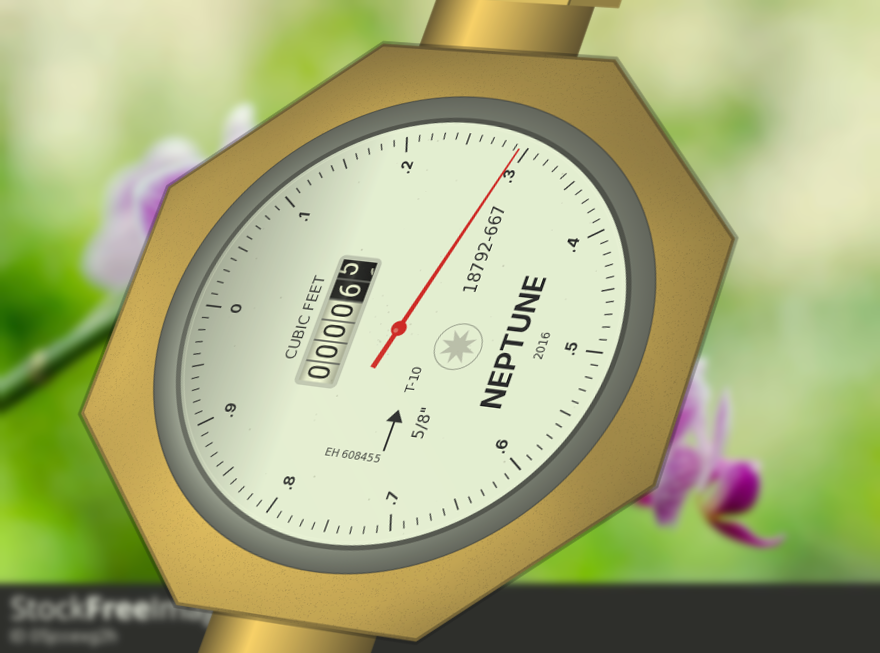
**65.29** ft³
